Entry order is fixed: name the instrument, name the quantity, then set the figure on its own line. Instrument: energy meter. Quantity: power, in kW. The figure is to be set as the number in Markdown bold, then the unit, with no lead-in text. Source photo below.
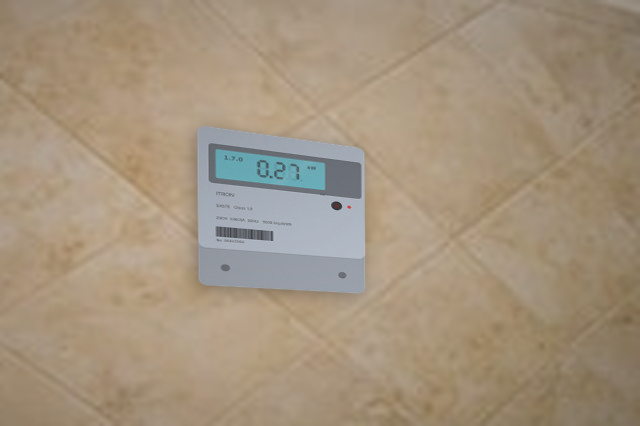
**0.27** kW
